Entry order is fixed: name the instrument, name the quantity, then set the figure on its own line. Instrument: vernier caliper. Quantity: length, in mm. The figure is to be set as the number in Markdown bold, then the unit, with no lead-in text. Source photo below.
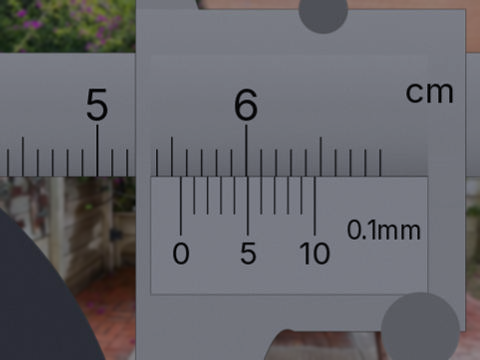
**55.6** mm
